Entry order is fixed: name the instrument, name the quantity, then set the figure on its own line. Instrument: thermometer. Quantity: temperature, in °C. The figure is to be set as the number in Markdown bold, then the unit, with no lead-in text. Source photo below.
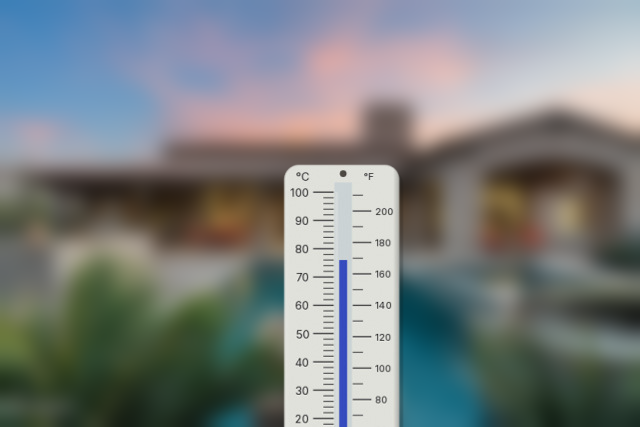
**76** °C
